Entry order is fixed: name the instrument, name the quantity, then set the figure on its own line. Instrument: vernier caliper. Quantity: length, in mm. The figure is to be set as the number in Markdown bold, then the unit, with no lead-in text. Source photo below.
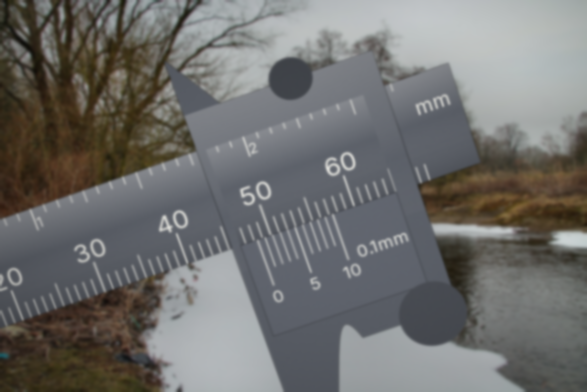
**48.4** mm
